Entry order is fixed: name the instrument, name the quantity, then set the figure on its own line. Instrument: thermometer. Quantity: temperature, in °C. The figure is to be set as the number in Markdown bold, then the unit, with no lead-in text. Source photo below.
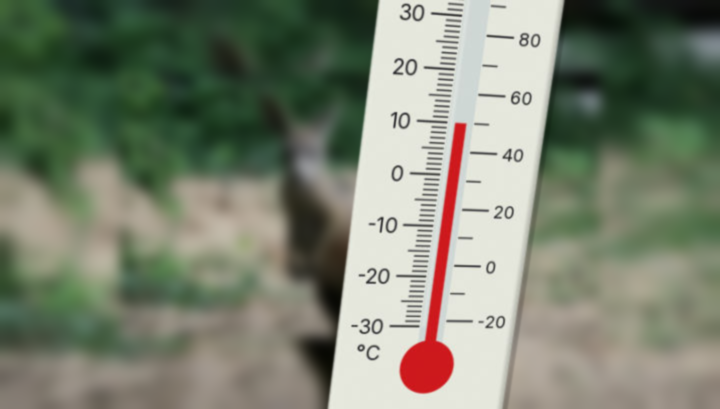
**10** °C
